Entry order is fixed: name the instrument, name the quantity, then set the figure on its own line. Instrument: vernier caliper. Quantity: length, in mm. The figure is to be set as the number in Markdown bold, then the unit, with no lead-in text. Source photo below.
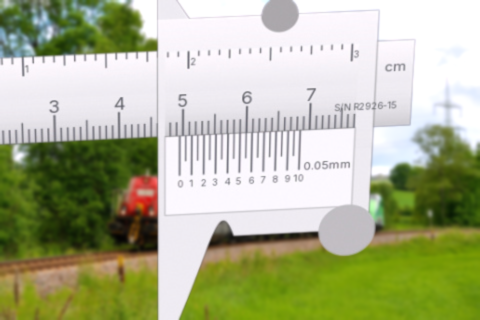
**49.5** mm
